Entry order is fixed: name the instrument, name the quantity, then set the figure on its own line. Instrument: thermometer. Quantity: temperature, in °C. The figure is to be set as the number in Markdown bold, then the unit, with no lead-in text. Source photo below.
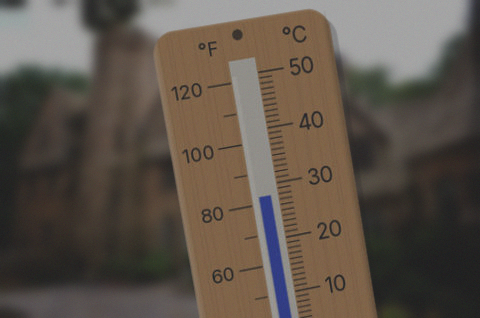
**28** °C
